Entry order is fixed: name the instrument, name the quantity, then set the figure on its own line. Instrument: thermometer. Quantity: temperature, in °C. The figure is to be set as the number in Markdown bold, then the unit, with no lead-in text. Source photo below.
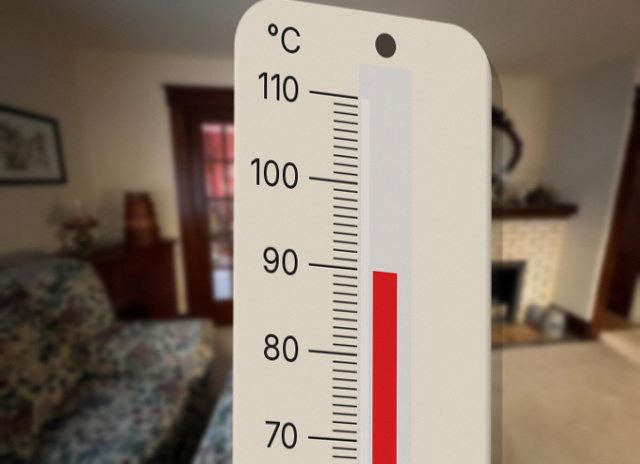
**90** °C
